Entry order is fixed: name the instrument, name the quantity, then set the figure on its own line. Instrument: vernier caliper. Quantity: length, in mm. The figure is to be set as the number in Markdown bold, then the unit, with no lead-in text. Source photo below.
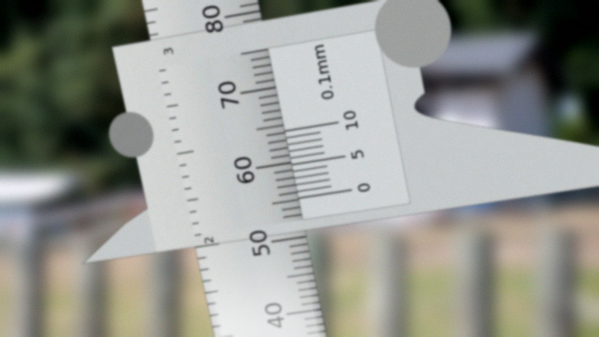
**55.2** mm
